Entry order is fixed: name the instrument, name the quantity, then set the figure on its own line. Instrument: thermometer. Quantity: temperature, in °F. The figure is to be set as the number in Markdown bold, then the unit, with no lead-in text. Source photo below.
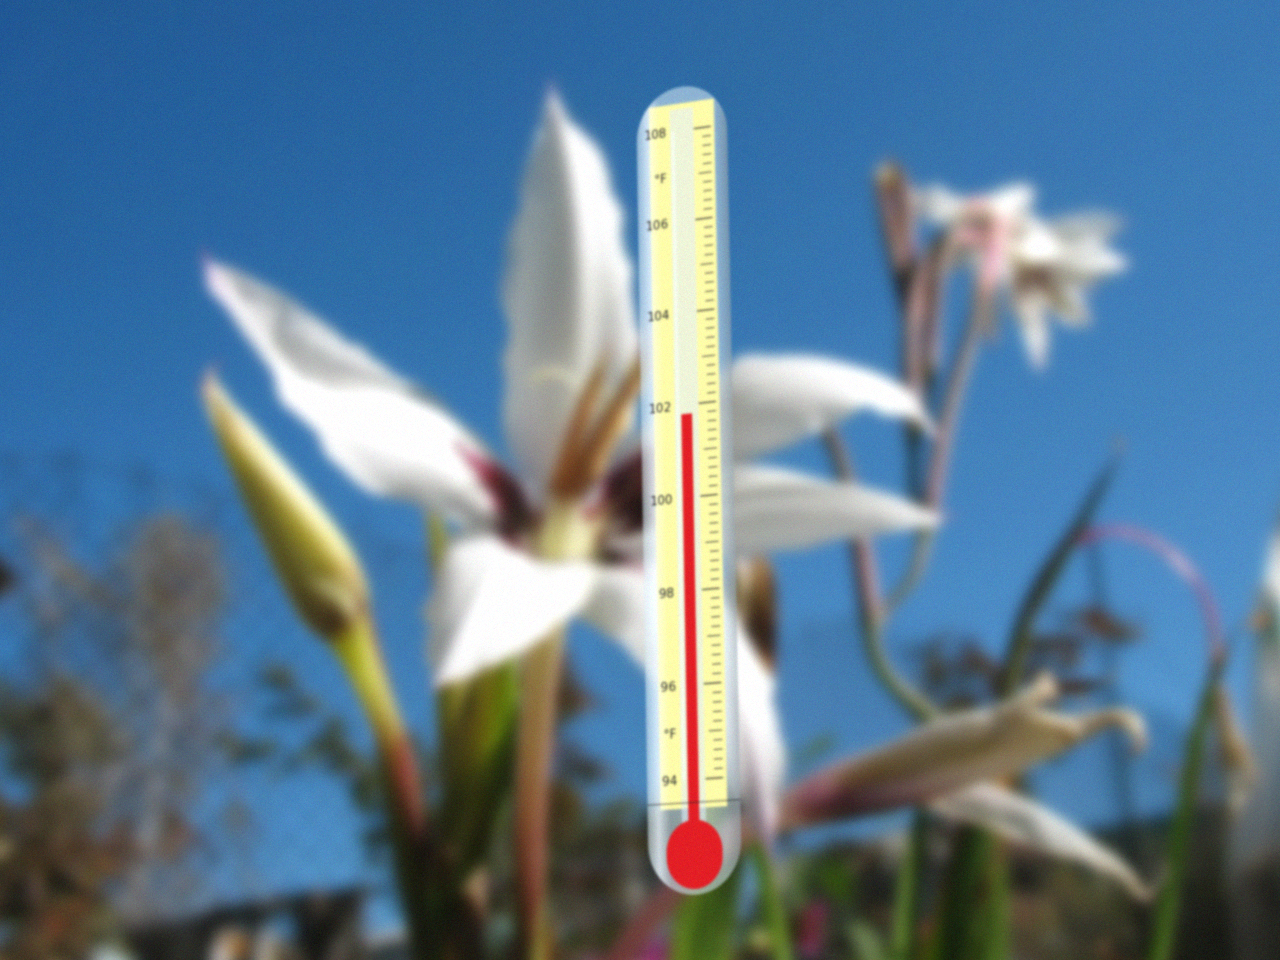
**101.8** °F
